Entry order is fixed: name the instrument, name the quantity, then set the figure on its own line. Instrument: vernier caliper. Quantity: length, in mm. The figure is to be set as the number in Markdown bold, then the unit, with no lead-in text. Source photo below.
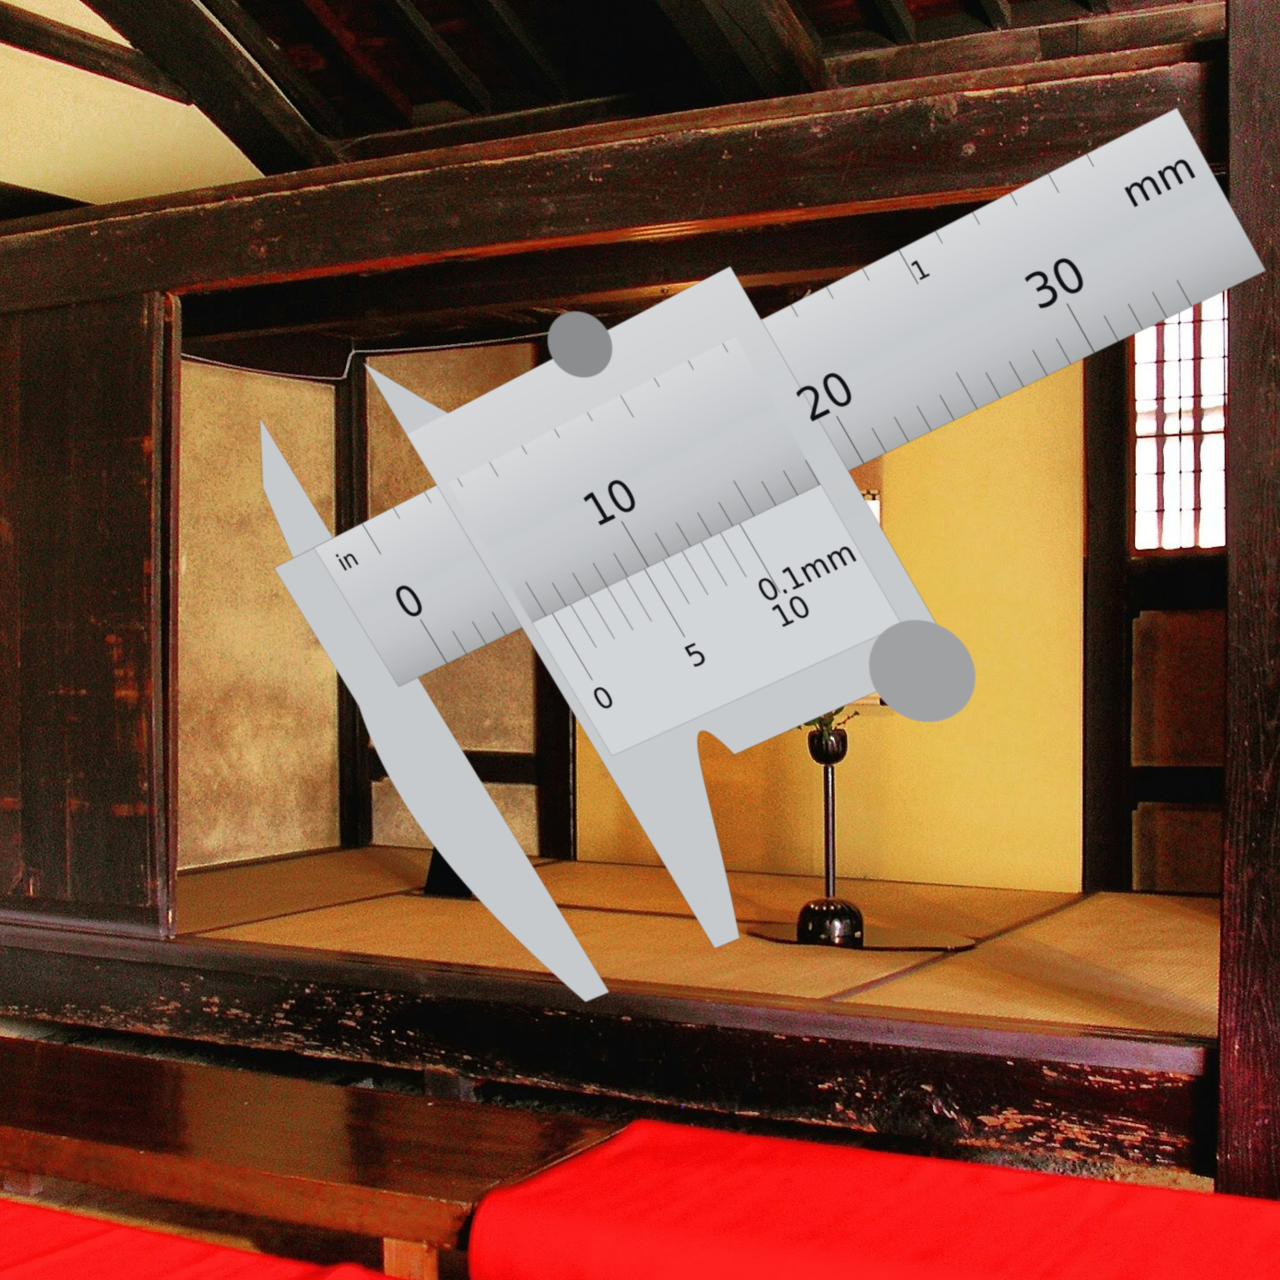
**5.3** mm
